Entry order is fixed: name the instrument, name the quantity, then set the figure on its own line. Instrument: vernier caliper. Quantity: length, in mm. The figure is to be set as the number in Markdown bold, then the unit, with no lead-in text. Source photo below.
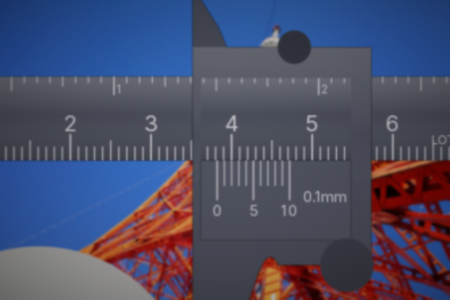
**38.2** mm
